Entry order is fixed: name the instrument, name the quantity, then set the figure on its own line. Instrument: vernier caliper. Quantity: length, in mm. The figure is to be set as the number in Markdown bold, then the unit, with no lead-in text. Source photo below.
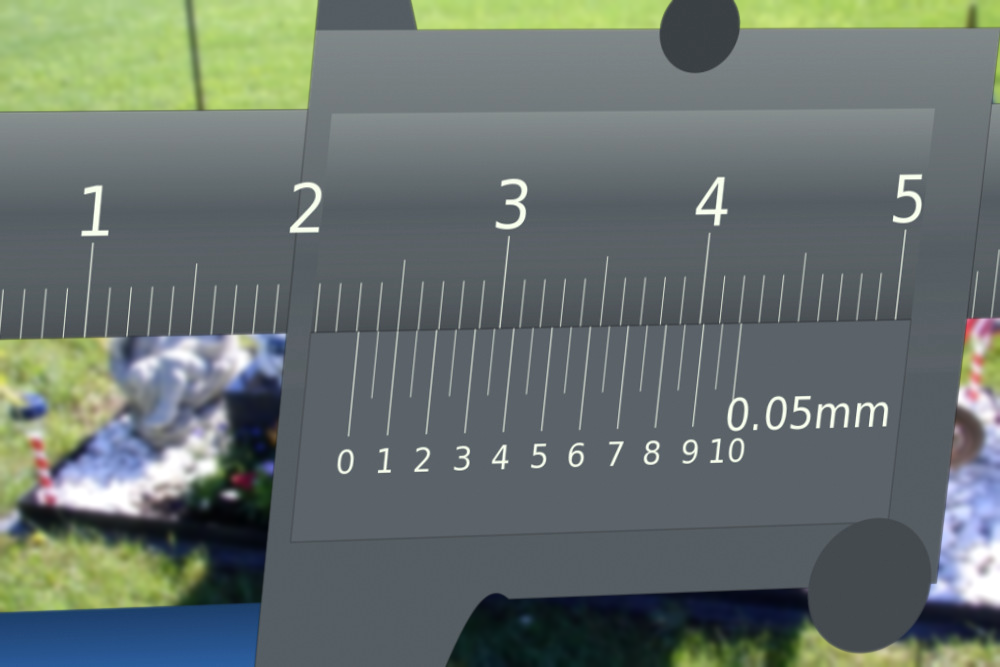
**23.1** mm
